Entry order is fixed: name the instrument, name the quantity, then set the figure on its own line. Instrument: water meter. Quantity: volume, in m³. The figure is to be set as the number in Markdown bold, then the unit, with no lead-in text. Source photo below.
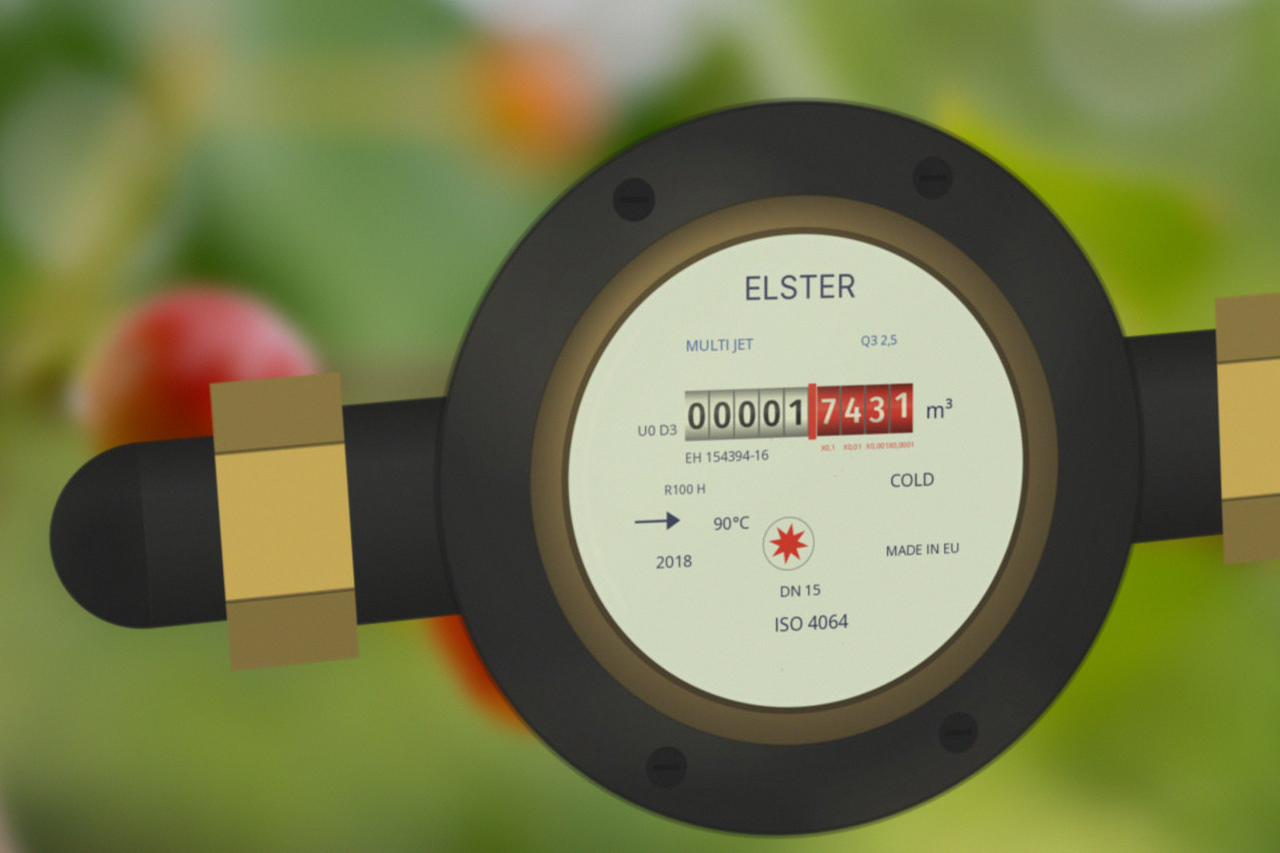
**1.7431** m³
